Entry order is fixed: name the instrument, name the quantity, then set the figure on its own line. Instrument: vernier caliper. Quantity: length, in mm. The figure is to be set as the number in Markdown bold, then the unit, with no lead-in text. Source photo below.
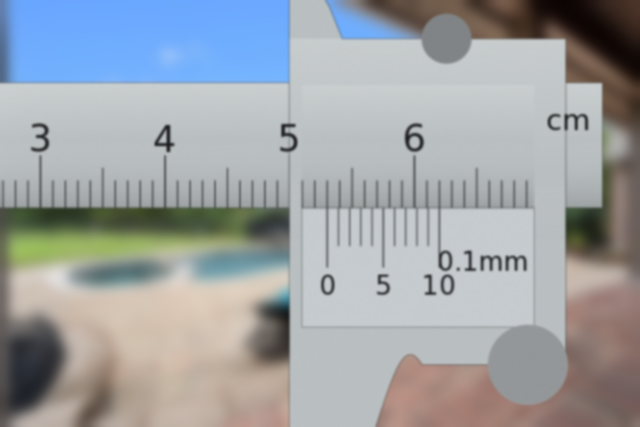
**53.0** mm
